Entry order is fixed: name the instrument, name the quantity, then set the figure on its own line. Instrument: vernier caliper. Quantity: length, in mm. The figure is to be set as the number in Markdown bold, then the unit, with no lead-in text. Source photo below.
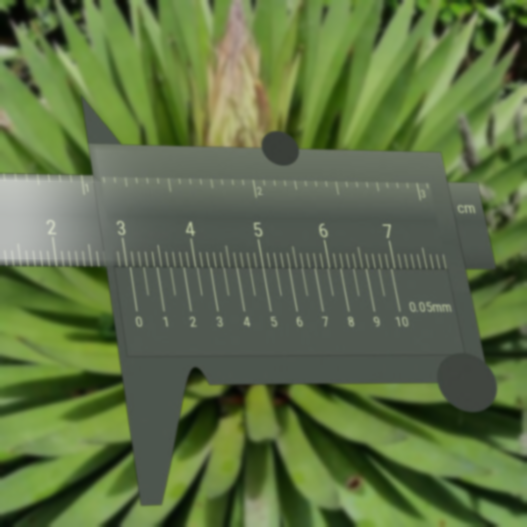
**30.5** mm
